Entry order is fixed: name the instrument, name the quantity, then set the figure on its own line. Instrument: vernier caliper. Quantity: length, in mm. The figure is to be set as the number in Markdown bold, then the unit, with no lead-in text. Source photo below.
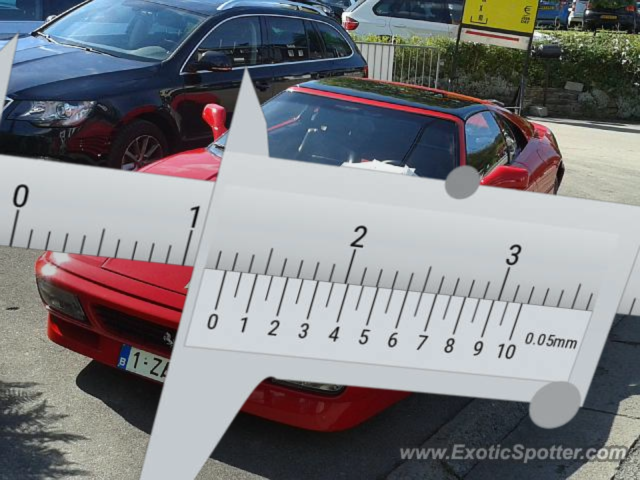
**12.6** mm
